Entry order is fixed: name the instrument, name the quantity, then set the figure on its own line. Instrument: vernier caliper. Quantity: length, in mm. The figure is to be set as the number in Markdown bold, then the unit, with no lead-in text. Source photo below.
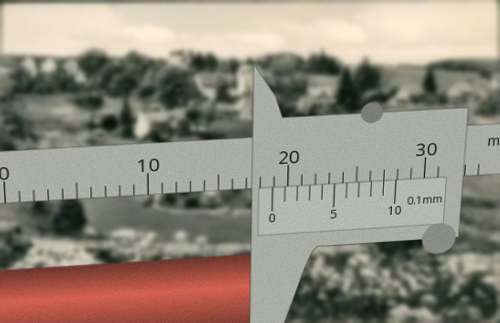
**18.9** mm
